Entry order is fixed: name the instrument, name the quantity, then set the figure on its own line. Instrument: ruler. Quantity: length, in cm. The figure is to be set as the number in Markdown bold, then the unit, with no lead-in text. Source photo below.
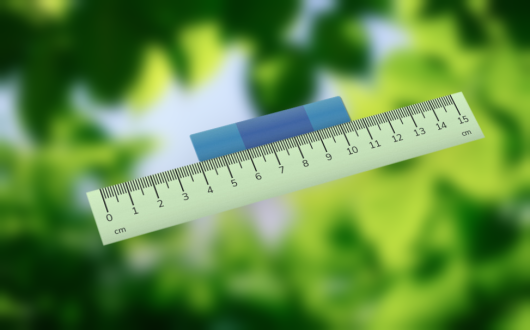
**6.5** cm
